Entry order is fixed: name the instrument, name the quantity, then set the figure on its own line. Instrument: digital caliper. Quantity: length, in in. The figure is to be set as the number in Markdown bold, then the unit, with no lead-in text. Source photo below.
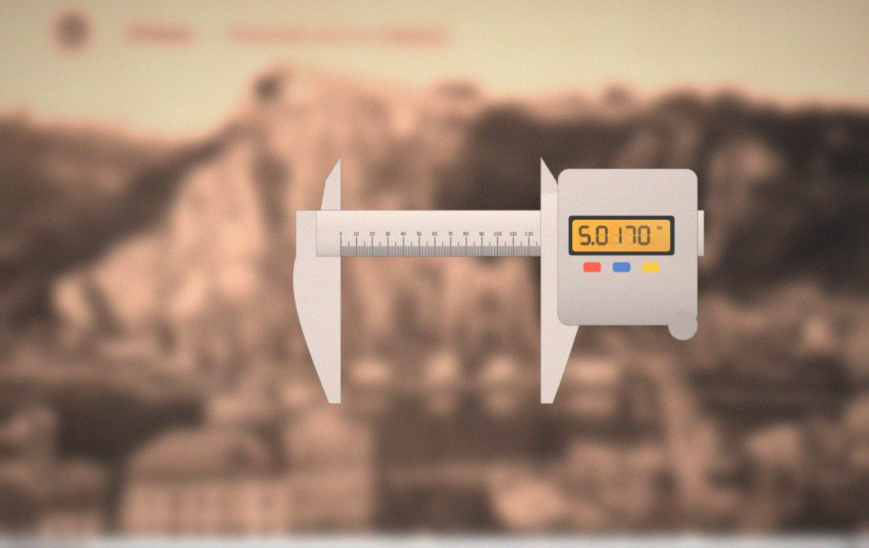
**5.0170** in
